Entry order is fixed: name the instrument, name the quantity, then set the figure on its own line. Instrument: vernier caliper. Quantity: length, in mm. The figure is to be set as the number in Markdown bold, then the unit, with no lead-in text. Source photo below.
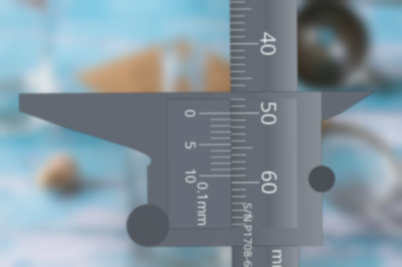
**50.0** mm
